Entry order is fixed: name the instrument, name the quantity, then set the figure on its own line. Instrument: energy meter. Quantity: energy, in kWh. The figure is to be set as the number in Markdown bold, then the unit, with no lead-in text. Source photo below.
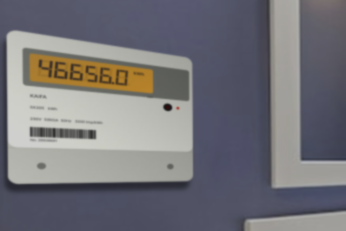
**46656.0** kWh
